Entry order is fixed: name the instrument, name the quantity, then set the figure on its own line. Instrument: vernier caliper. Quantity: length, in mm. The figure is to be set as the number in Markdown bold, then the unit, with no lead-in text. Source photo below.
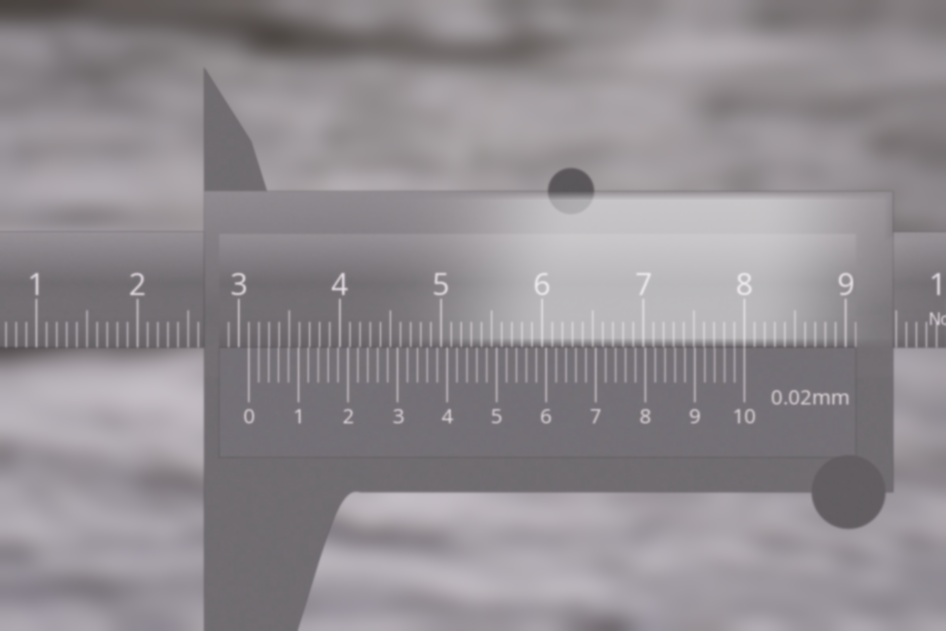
**31.0** mm
